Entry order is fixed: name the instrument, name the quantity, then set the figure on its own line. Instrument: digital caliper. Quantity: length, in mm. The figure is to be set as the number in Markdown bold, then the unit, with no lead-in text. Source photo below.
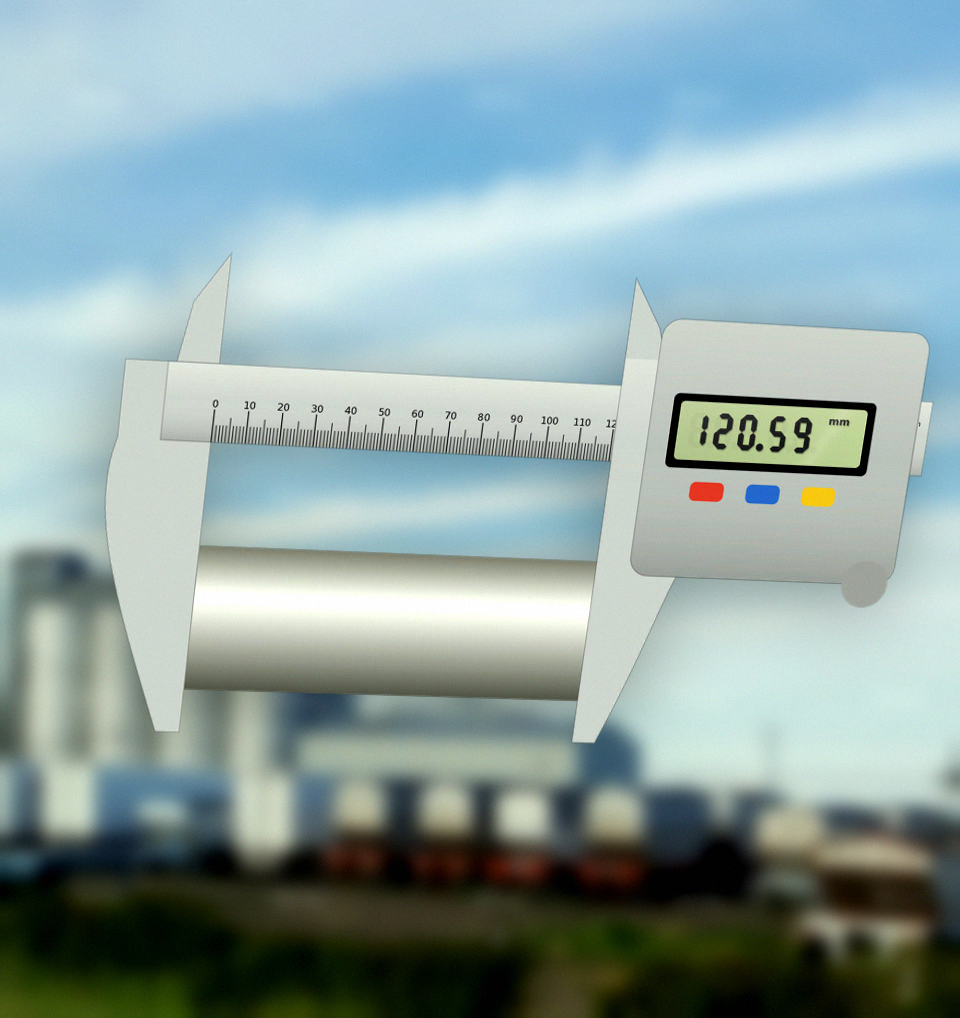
**120.59** mm
